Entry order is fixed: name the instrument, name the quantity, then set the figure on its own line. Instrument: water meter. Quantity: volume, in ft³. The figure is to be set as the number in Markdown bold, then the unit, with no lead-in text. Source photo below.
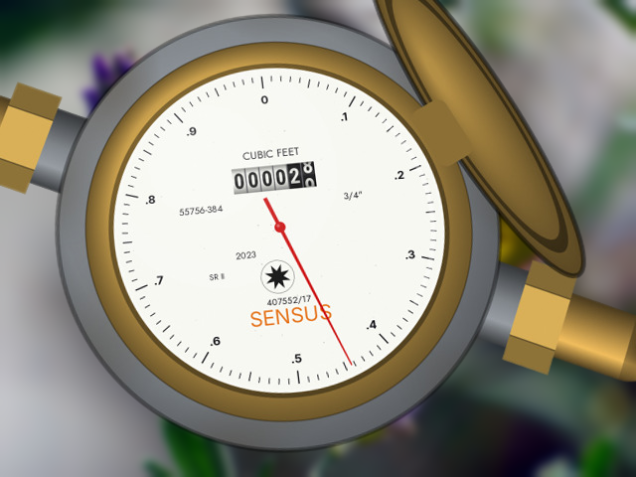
**28.44** ft³
